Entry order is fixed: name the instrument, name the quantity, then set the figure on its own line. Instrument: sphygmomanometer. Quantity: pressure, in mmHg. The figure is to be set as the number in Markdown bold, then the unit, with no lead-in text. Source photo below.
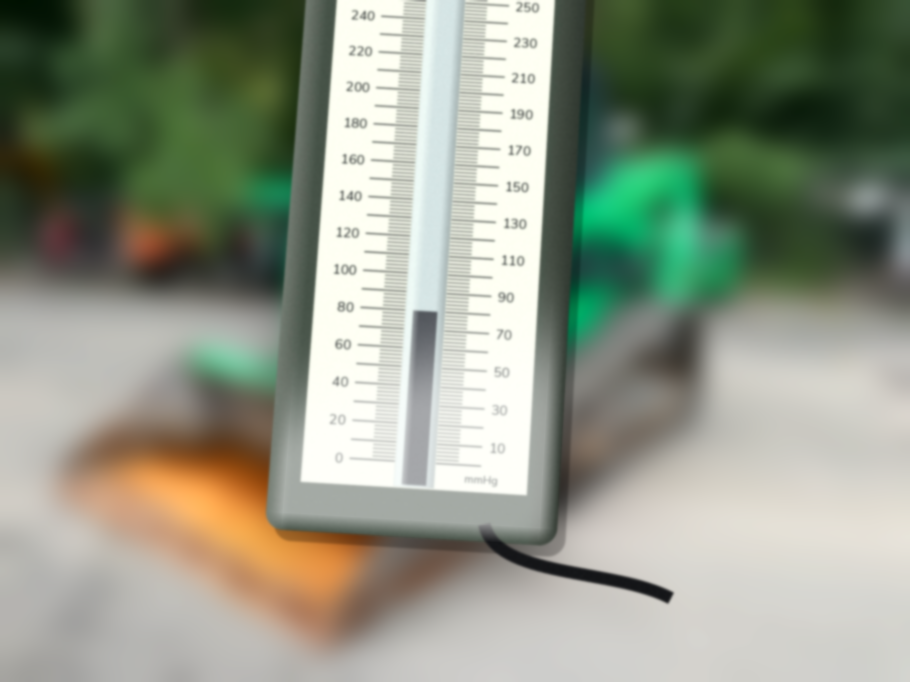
**80** mmHg
